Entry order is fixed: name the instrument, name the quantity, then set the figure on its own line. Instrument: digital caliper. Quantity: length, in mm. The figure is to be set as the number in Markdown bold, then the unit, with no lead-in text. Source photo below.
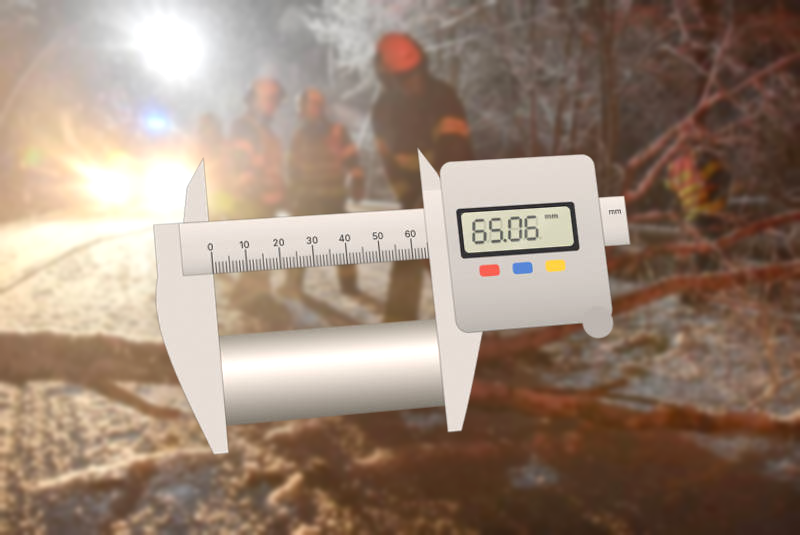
**65.06** mm
